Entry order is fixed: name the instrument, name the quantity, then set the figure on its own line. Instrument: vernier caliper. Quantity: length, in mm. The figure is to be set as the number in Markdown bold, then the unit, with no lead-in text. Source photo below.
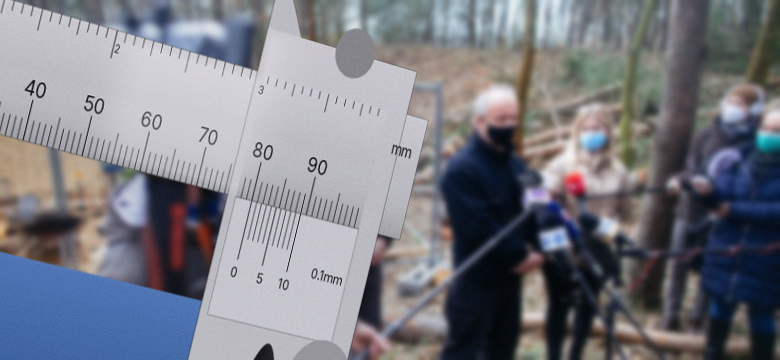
**80.0** mm
